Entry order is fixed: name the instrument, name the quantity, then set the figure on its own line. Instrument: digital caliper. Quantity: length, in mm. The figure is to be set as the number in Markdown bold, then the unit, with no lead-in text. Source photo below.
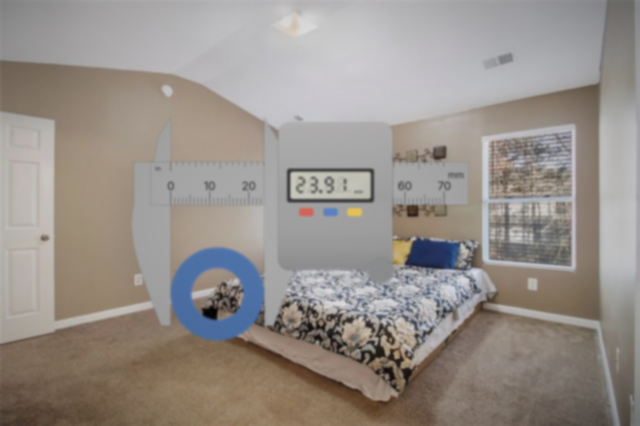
**23.91** mm
